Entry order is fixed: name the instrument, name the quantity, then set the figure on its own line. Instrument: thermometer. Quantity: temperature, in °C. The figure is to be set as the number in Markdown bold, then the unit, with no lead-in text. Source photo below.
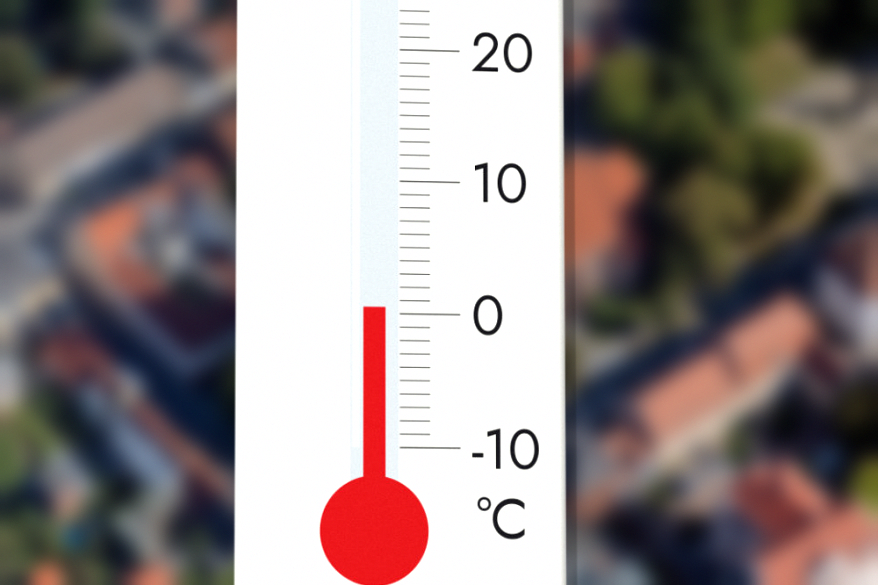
**0.5** °C
